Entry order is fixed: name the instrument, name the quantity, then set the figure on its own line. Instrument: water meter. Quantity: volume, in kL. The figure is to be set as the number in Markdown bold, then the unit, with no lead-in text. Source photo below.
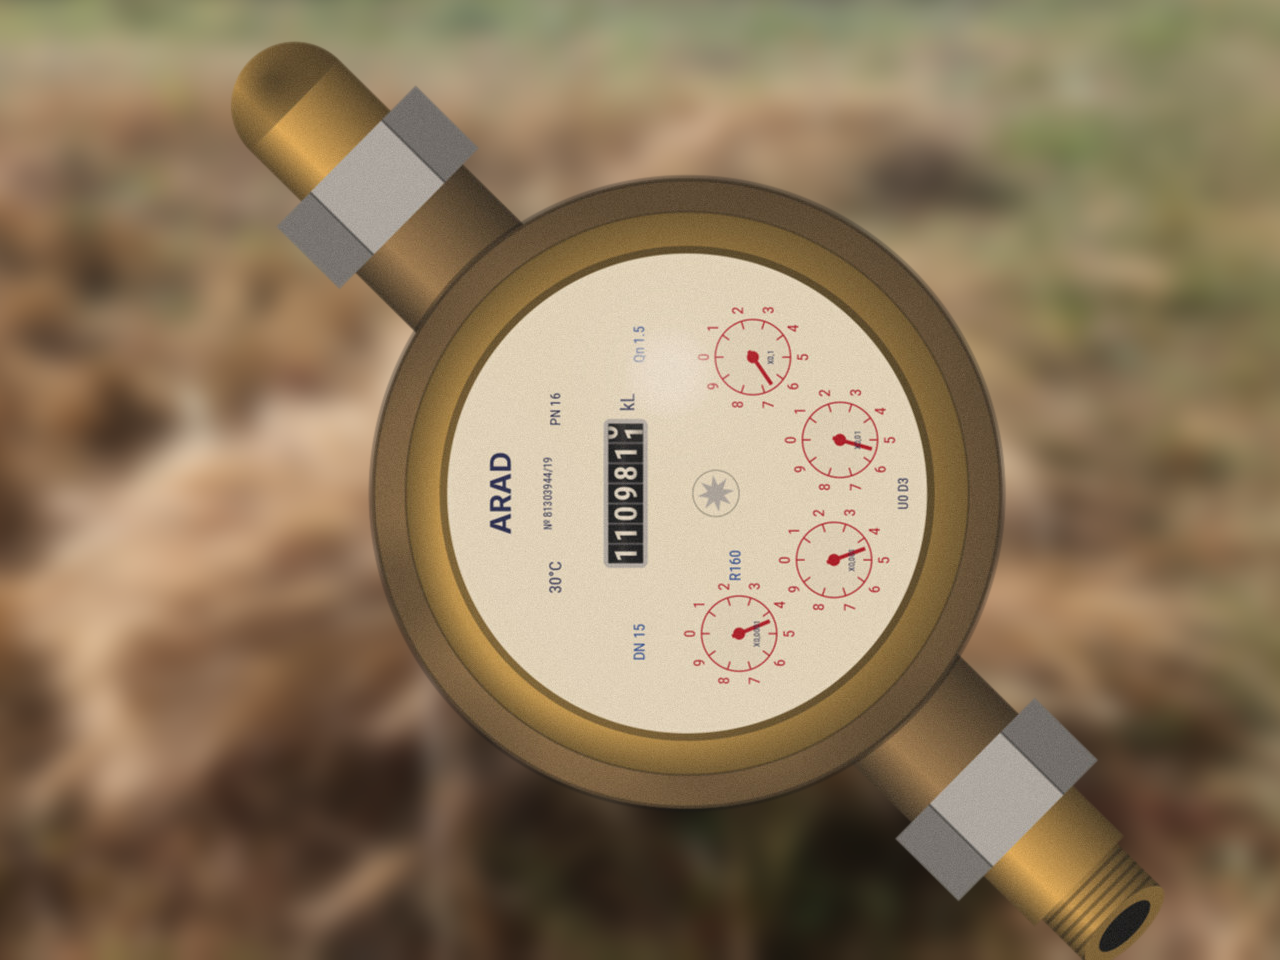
**1109810.6544** kL
